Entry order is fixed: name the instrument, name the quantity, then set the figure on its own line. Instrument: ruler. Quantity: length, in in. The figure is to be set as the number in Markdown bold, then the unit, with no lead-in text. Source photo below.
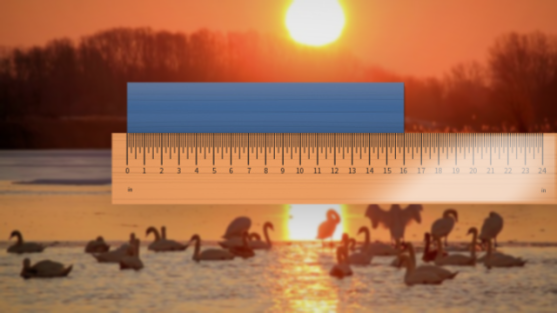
**16** in
